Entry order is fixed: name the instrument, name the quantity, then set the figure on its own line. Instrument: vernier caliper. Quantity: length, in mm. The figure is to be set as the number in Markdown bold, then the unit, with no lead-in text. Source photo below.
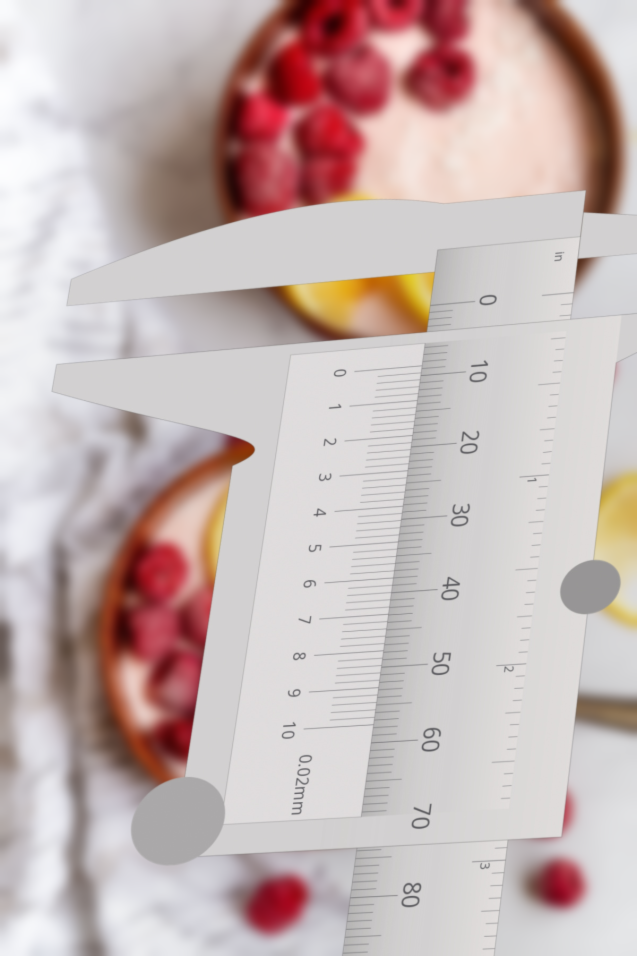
**8.6** mm
